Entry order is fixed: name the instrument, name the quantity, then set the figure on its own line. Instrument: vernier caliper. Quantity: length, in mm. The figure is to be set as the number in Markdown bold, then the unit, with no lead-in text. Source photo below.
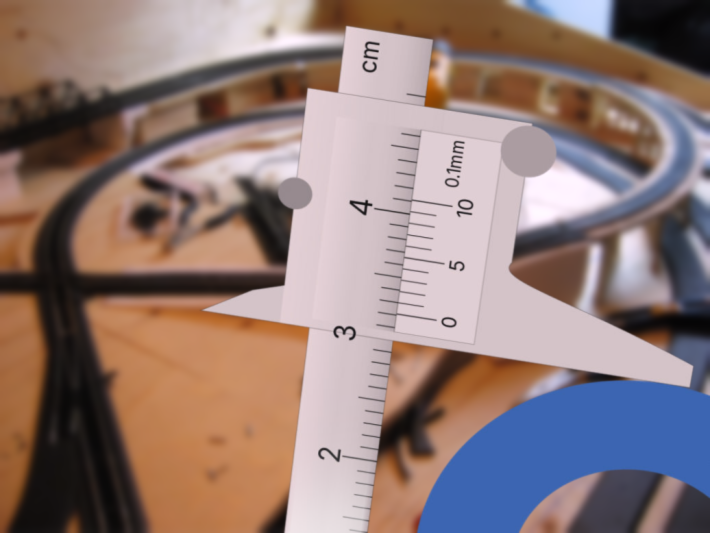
**32.1** mm
